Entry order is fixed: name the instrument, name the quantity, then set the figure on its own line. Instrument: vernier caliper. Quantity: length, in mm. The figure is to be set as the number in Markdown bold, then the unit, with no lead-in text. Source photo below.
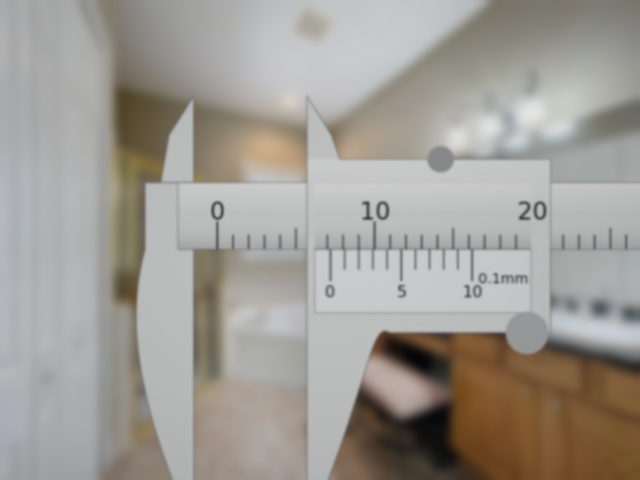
**7.2** mm
